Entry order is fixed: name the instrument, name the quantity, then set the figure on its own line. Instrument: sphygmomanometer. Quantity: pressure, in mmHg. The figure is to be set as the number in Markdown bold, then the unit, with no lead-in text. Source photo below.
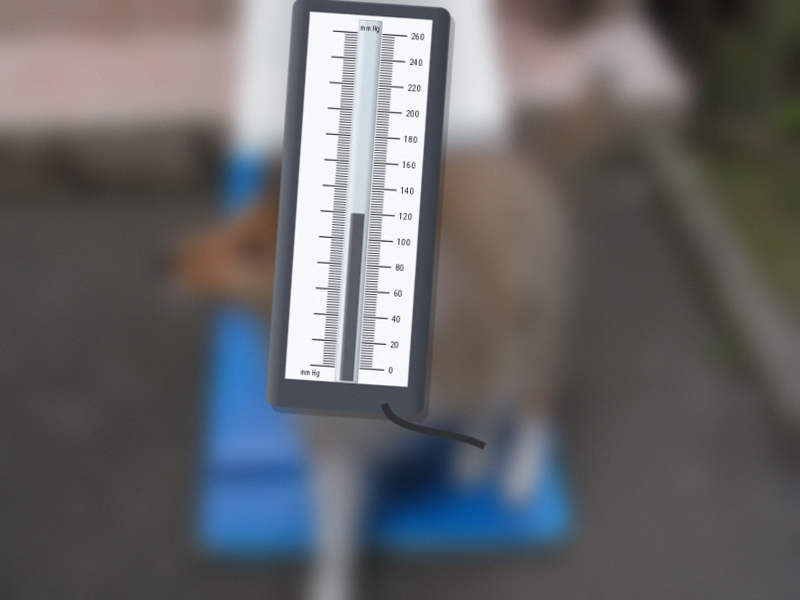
**120** mmHg
